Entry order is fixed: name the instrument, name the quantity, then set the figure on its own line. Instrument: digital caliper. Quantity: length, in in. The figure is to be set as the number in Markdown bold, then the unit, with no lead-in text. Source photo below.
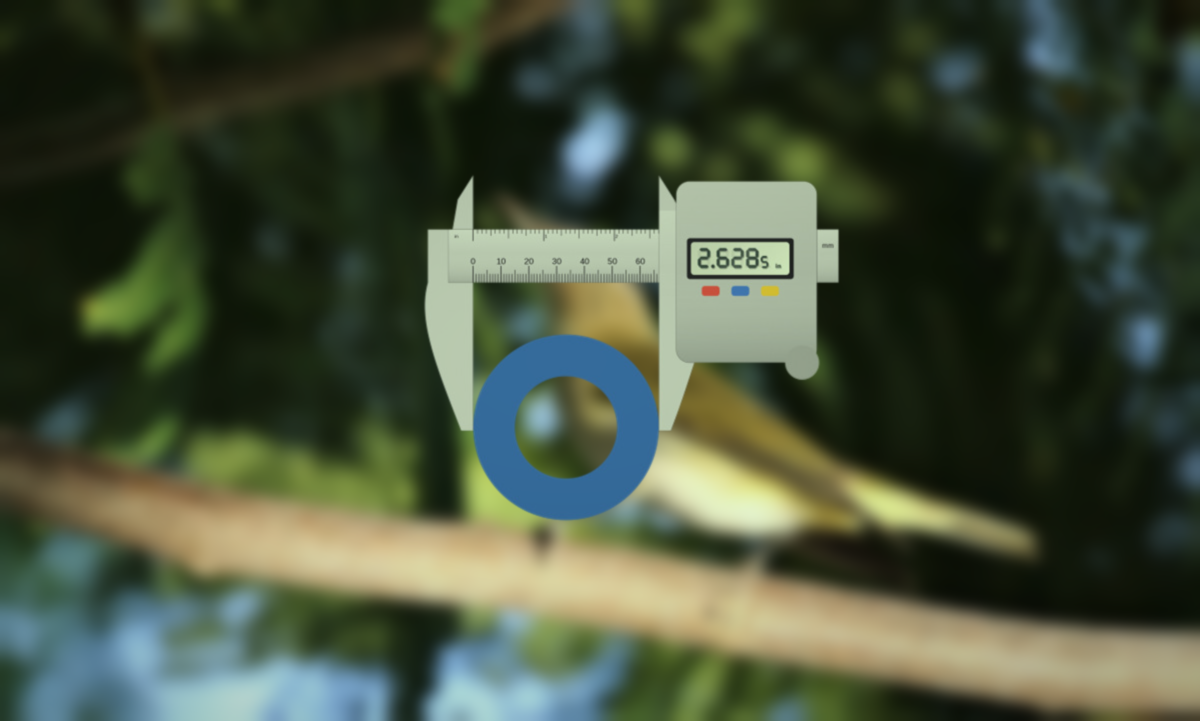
**2.6285** in
